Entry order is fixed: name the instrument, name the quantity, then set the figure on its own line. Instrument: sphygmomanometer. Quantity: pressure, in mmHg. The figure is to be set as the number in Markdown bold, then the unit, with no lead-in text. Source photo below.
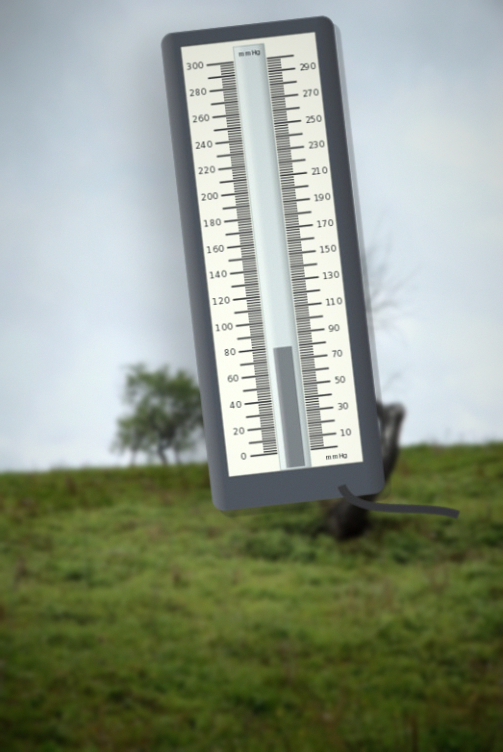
**80** mmHg
